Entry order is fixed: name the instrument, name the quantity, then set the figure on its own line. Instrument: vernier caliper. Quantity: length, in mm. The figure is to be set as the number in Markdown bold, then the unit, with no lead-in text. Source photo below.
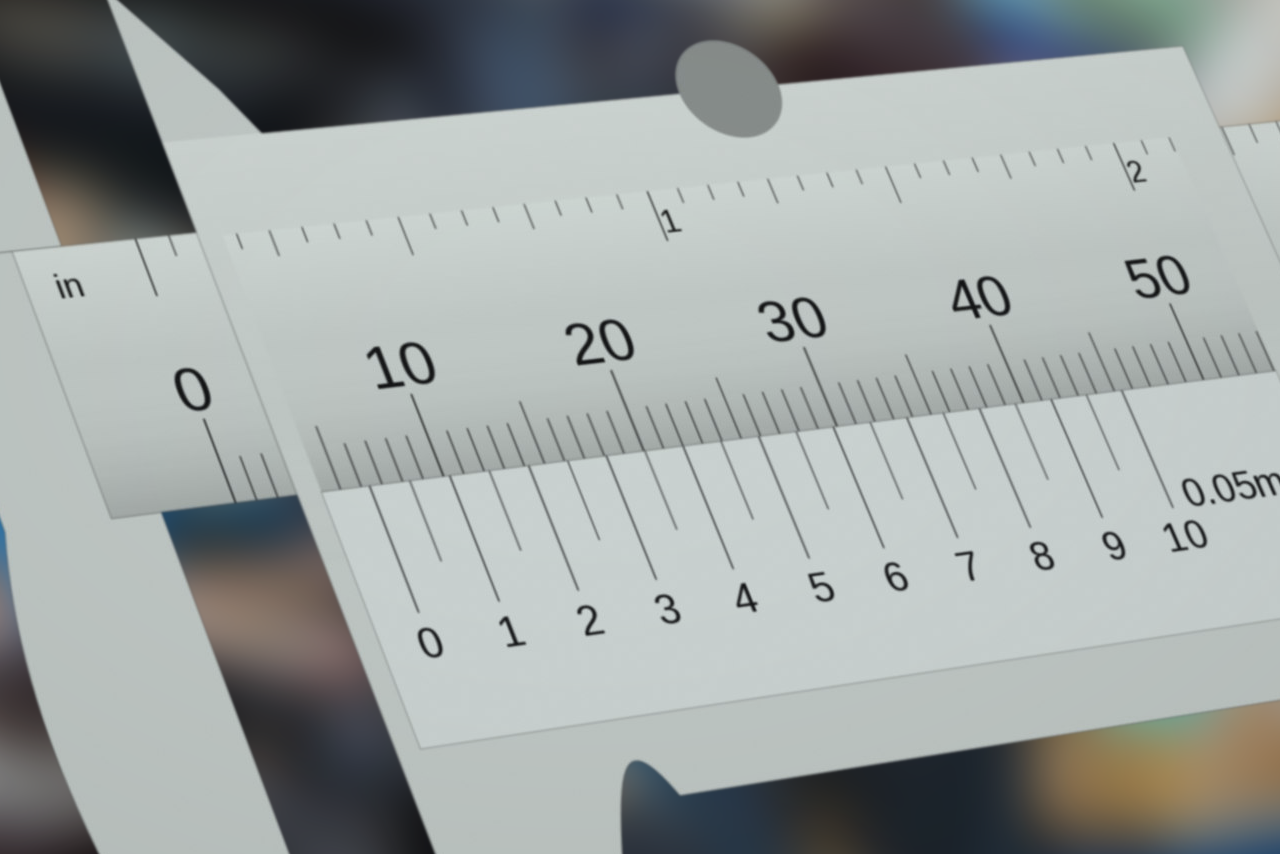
**6.4** mm
